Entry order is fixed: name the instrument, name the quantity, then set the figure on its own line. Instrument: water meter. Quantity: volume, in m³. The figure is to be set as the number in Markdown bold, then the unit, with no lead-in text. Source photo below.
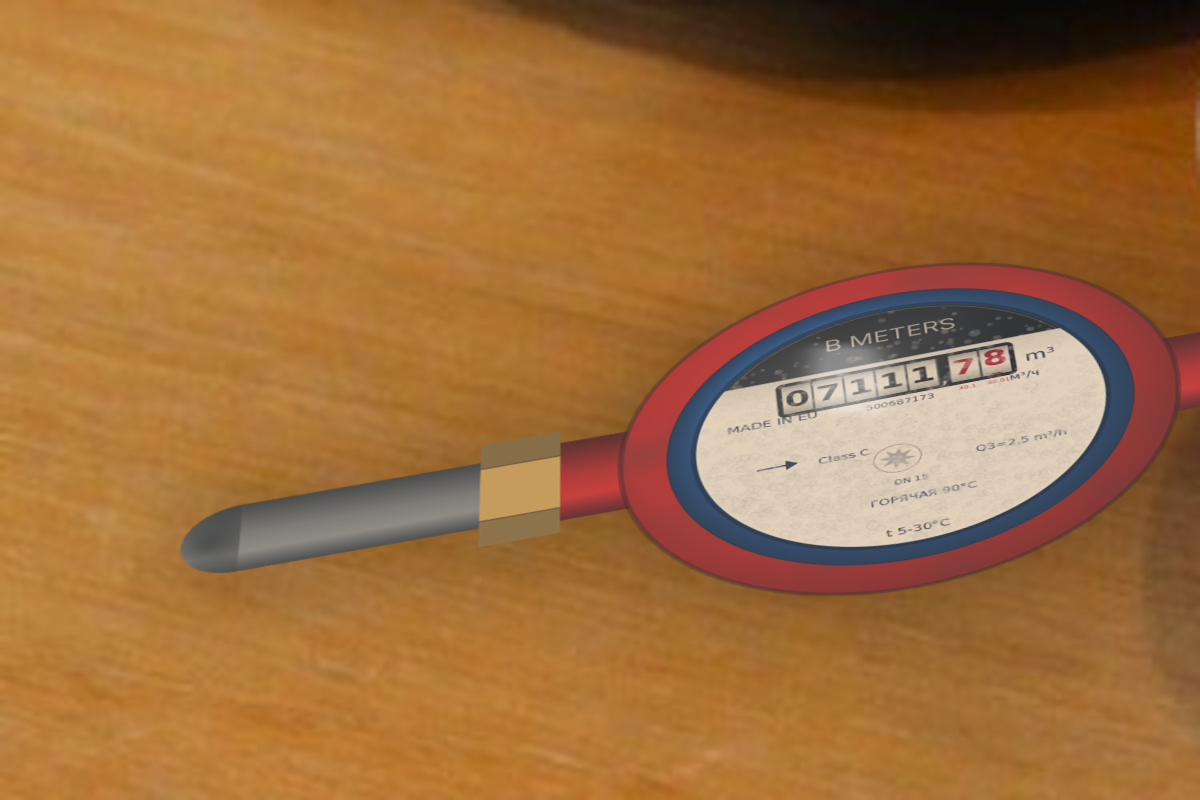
**7111.78** m³
